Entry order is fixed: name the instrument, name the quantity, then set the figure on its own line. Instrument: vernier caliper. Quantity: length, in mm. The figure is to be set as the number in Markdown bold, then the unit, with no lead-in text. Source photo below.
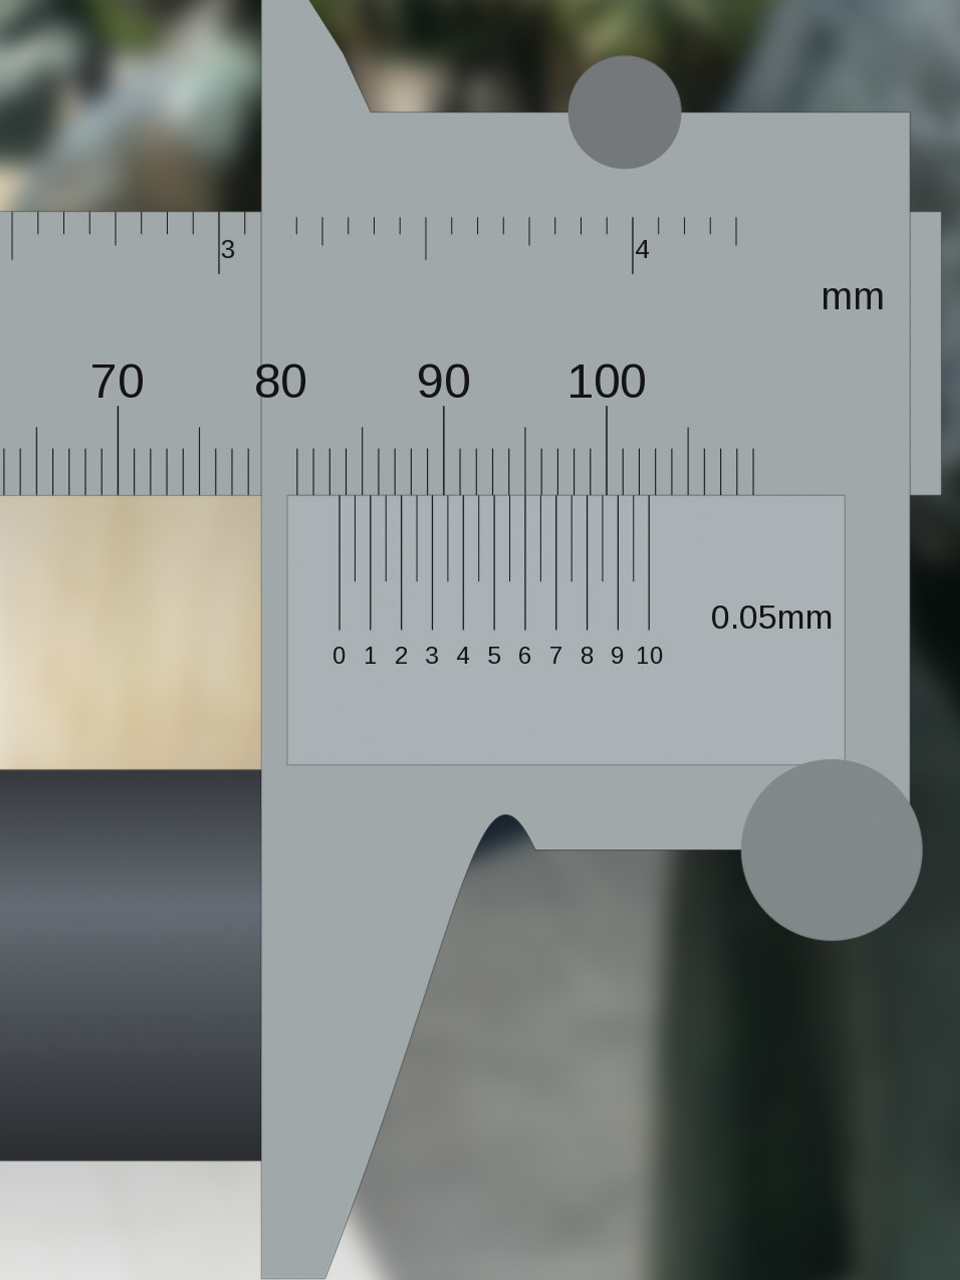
**83.6** mm
